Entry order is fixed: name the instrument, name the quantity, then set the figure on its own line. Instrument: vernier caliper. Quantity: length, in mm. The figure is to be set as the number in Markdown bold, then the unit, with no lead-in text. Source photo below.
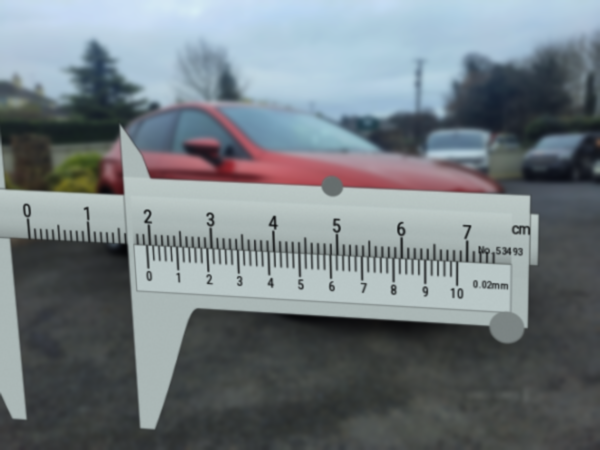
**19.5** mm
